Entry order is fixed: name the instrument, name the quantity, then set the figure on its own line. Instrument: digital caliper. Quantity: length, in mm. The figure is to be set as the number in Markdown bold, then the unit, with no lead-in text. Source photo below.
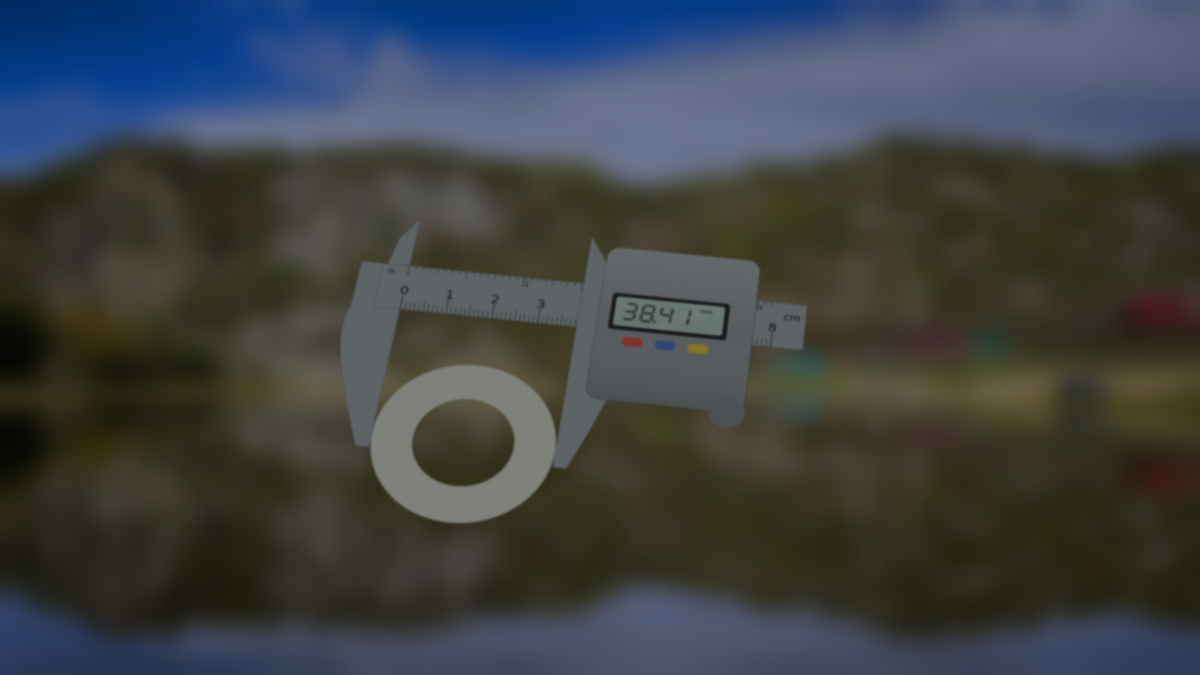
**38.41** mm
